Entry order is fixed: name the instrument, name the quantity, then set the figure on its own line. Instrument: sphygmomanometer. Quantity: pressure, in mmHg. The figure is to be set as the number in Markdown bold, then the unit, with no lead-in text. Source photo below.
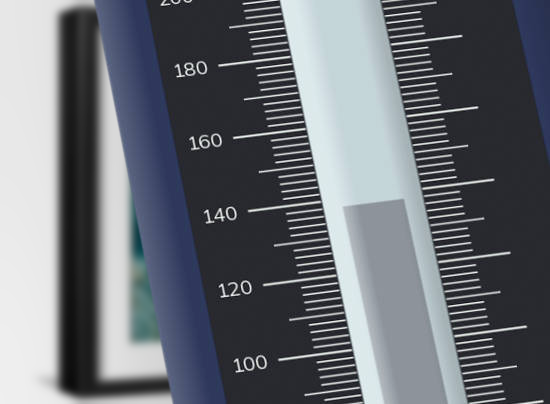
**138** mmHg
